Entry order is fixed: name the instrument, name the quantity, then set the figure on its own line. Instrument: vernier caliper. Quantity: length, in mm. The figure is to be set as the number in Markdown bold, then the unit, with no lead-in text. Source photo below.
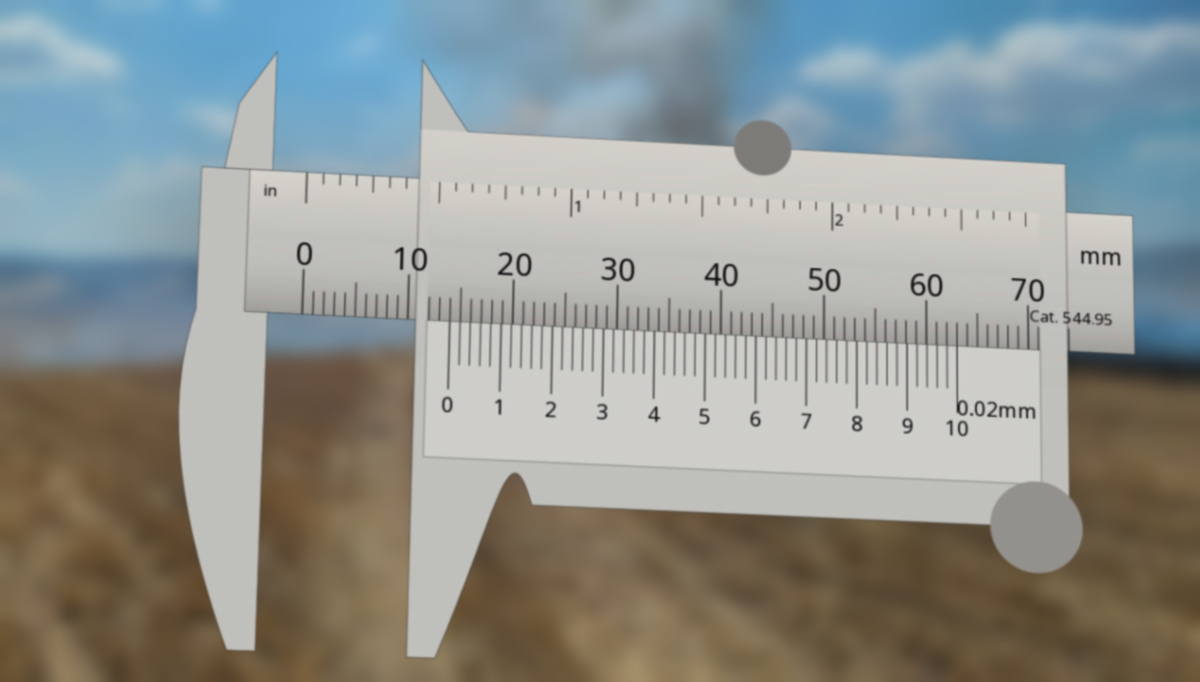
**14.0** mm
